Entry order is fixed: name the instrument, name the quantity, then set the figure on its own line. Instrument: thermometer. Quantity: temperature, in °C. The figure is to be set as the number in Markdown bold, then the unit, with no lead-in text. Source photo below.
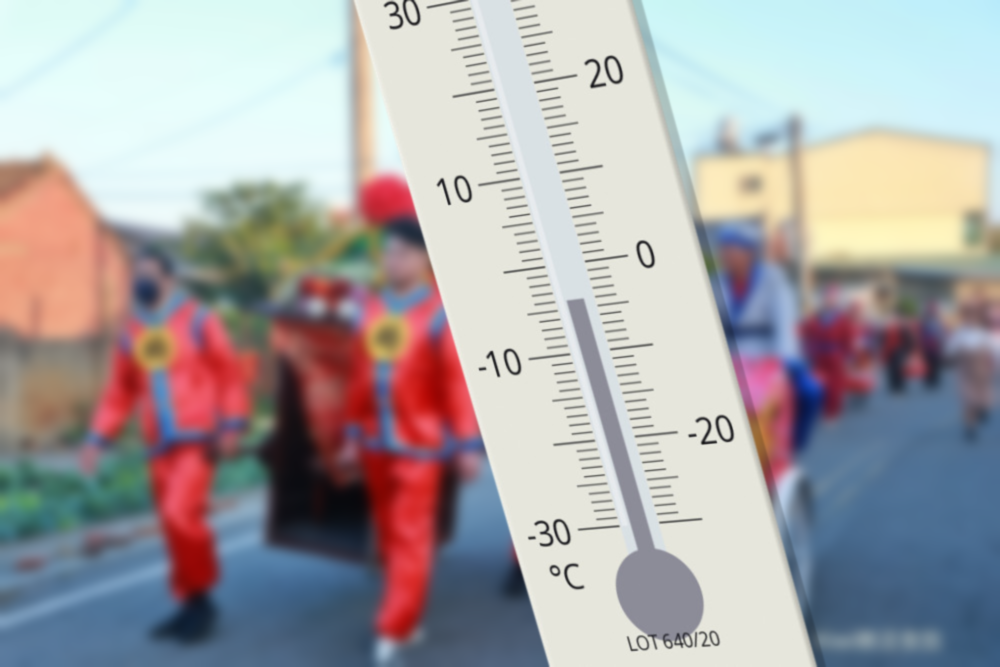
**-4** °C
